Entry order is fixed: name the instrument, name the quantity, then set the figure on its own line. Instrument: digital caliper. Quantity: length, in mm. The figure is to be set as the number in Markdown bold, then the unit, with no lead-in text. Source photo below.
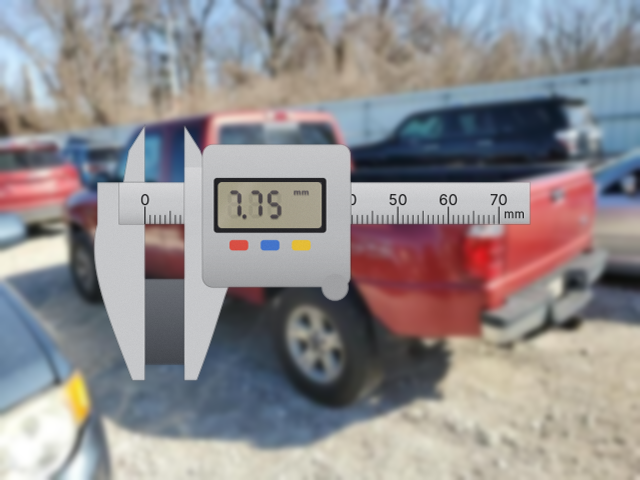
**7.75** mm
